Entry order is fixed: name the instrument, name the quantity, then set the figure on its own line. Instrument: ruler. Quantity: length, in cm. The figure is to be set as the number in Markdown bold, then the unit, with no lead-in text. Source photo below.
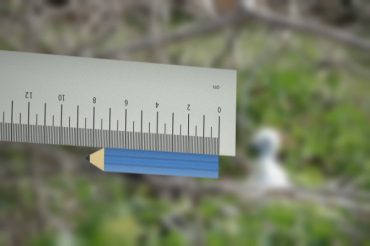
**8.5** cm
